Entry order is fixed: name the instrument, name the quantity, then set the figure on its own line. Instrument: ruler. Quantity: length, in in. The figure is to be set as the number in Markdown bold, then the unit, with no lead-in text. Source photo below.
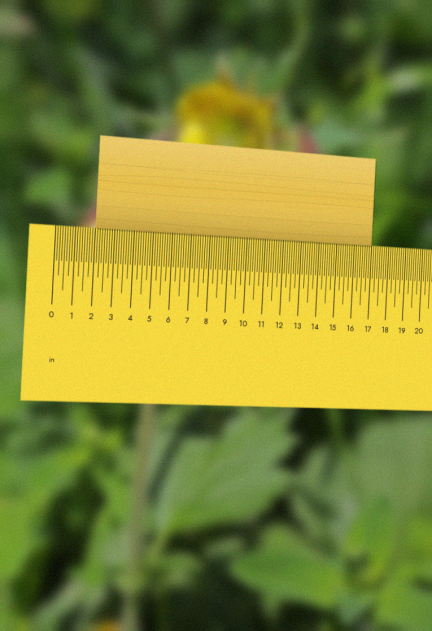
**15** in
